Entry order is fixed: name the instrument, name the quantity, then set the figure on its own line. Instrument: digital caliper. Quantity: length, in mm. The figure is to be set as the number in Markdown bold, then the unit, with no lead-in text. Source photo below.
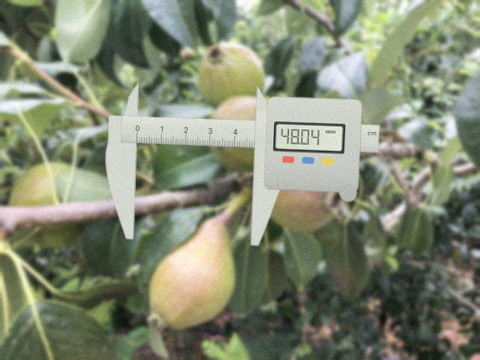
**48.04** mm
